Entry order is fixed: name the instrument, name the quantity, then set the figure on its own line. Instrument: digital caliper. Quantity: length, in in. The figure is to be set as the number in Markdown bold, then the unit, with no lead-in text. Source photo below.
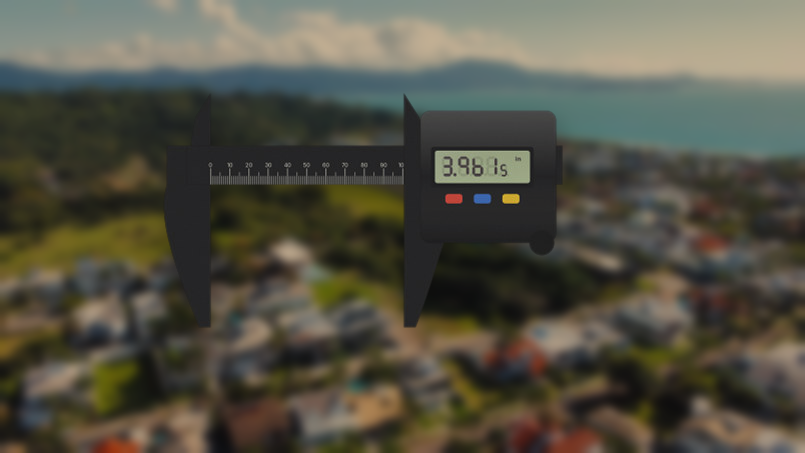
**3.9615** in
